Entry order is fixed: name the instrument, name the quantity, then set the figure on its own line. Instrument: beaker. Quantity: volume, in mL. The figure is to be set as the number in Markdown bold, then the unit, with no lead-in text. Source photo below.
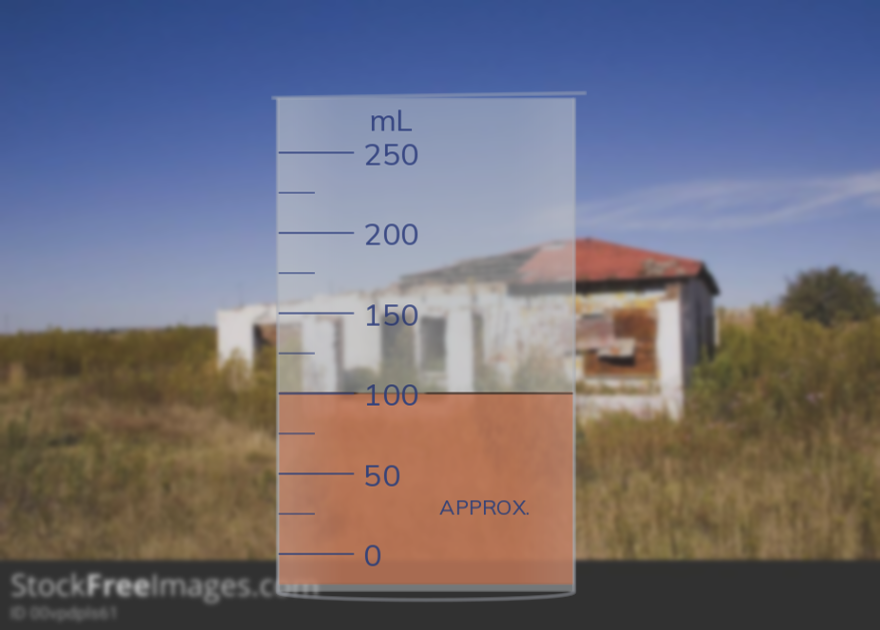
**100** mL
